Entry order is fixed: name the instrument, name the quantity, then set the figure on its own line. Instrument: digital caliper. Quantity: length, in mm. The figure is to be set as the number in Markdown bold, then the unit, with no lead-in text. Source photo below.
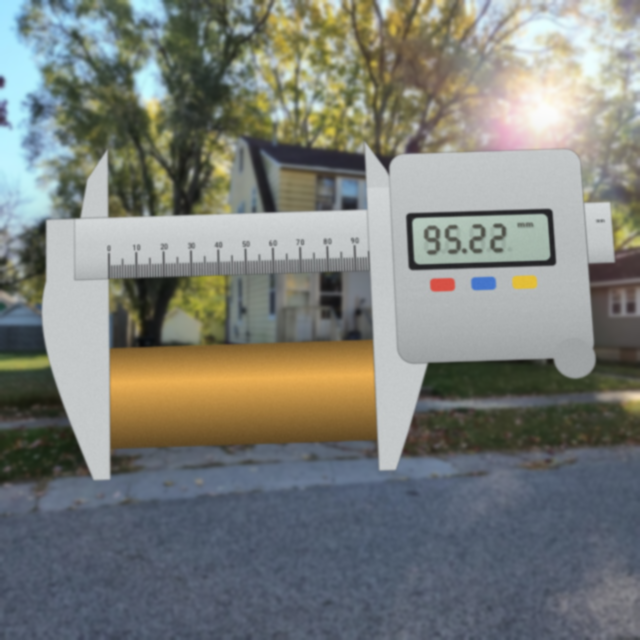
**95.22** mm
